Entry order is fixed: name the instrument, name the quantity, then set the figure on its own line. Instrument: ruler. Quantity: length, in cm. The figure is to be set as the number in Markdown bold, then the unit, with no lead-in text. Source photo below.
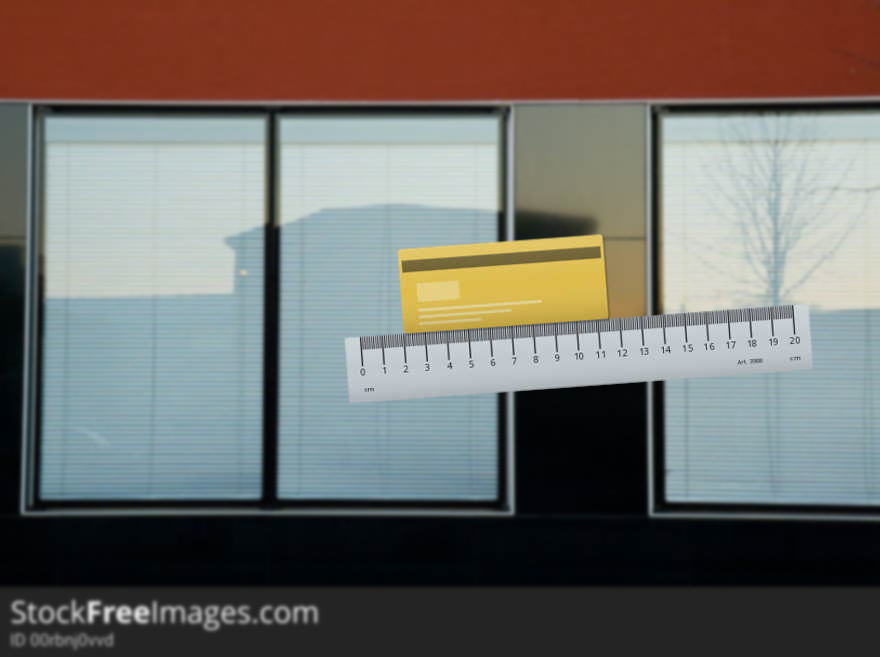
**9.5** cm
